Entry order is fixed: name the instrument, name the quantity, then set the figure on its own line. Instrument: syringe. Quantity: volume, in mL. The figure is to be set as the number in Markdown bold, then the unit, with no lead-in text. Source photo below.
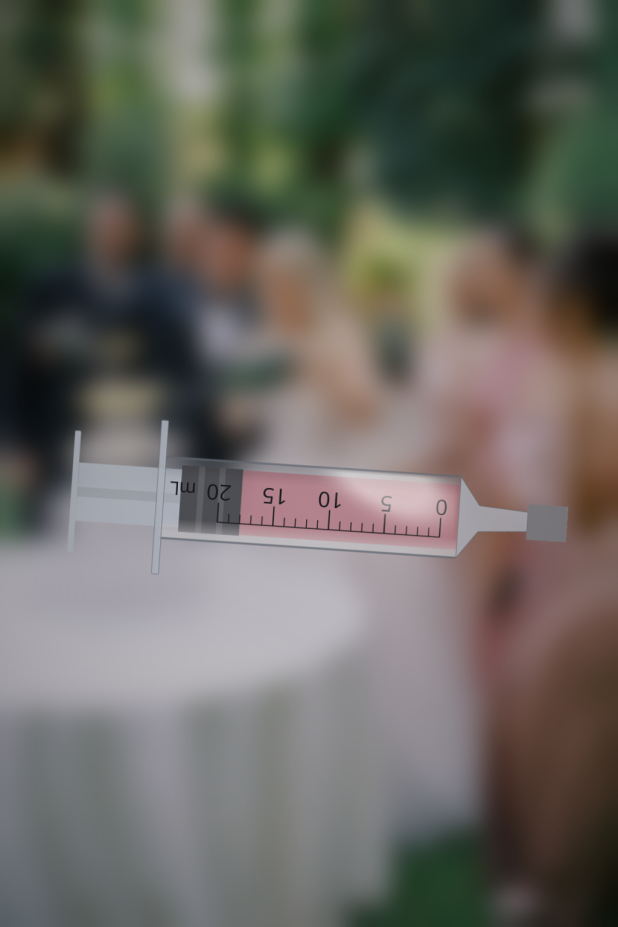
**18** mL
